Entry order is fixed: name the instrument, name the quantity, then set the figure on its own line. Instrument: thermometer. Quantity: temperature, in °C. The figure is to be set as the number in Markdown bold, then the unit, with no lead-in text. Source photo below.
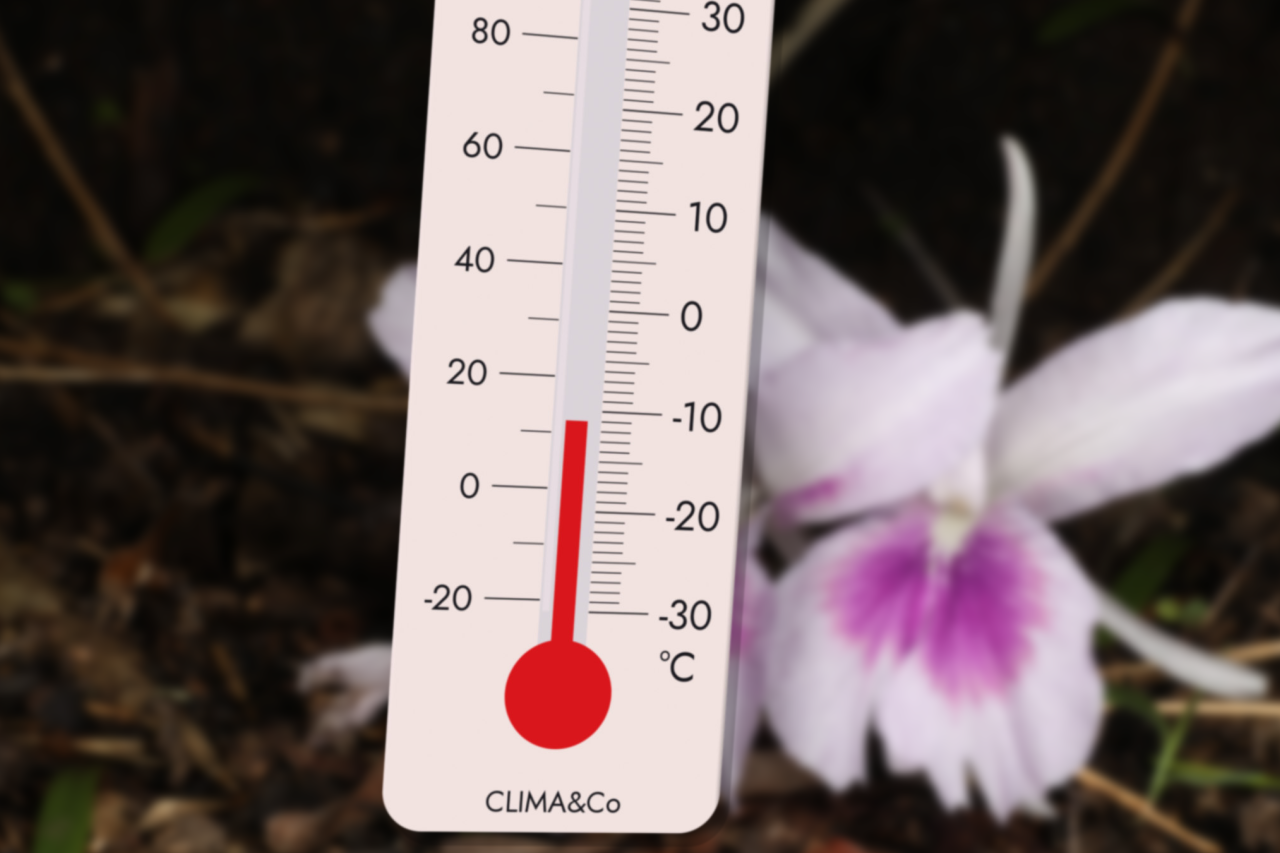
**-11** °C
